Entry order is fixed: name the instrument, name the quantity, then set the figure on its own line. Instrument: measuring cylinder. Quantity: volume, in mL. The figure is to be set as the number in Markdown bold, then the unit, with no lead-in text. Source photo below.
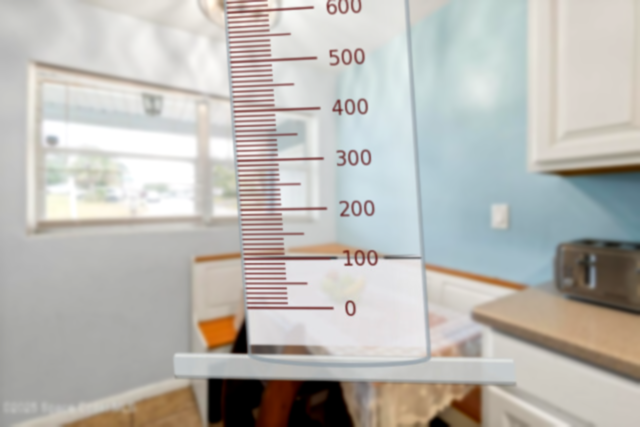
**100** mL
